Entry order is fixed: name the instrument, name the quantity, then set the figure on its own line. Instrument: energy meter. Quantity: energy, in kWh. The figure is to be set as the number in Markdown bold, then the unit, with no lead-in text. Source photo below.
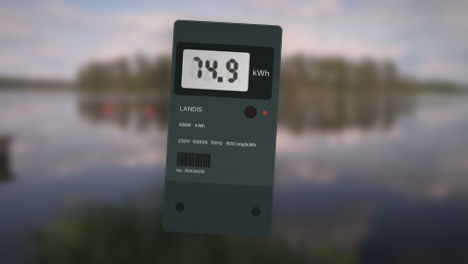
**74.9** kWh
